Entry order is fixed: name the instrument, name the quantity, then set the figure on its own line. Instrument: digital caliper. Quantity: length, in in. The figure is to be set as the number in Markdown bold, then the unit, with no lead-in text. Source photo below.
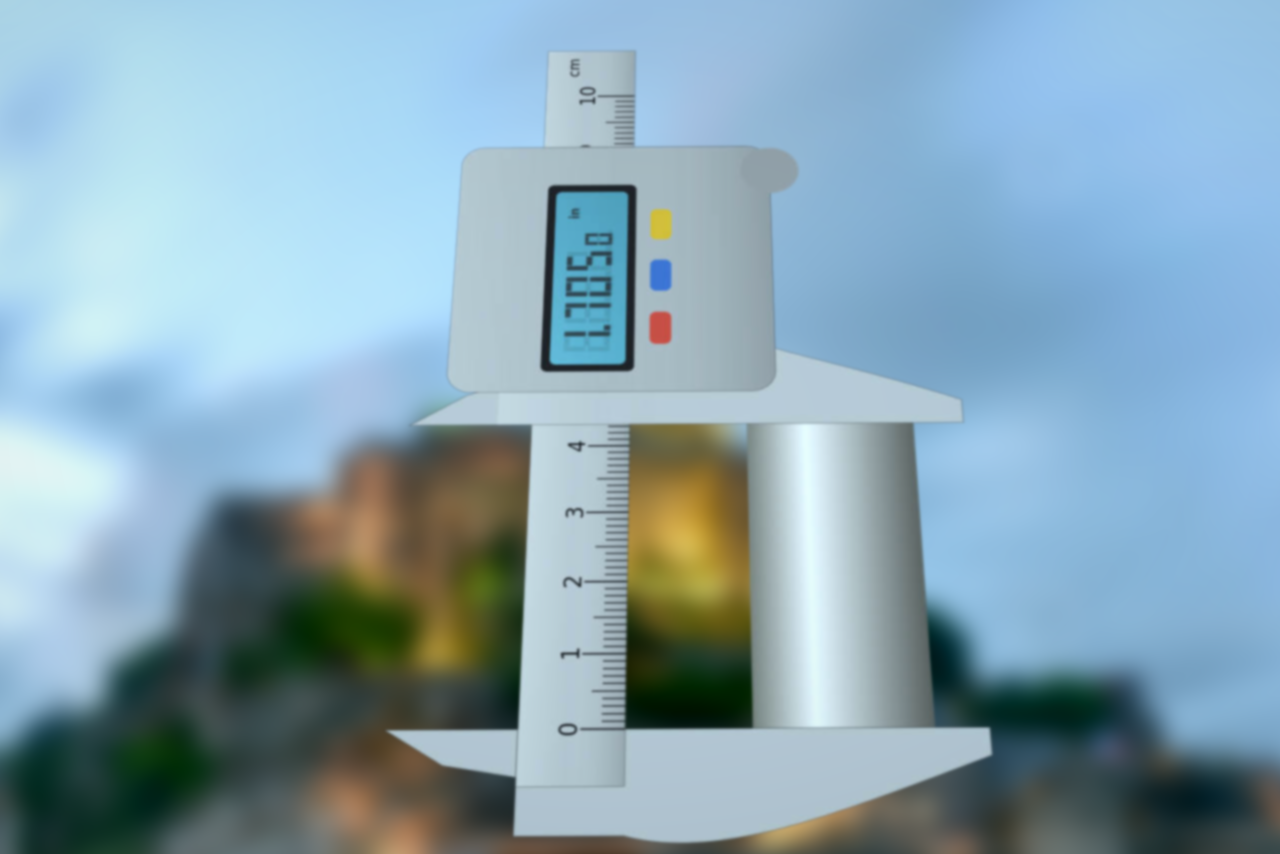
**1.7050** in
